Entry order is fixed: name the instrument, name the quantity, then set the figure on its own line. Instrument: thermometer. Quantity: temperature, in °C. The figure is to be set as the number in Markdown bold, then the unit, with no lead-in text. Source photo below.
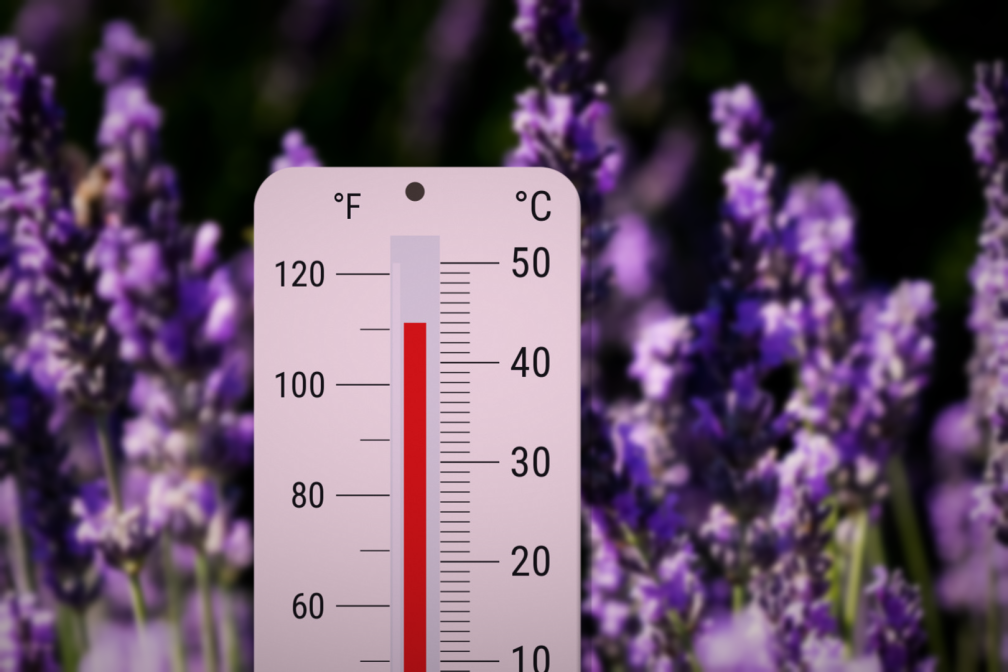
**44** °C
